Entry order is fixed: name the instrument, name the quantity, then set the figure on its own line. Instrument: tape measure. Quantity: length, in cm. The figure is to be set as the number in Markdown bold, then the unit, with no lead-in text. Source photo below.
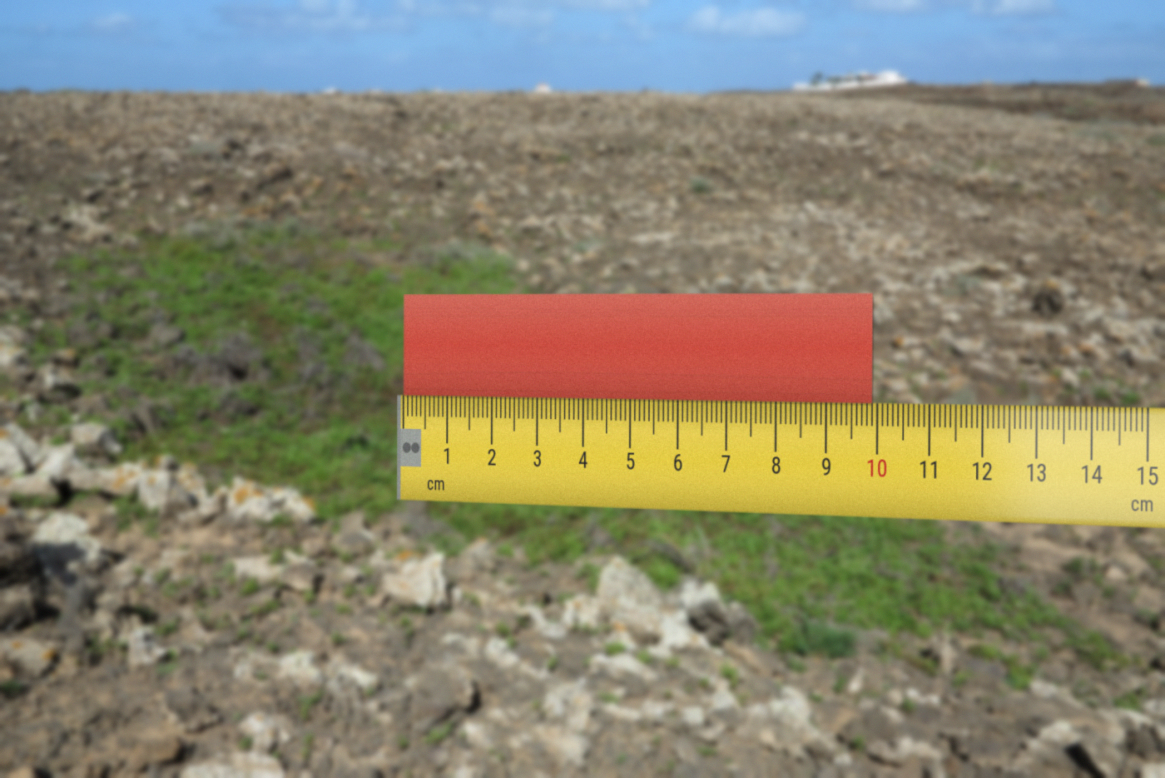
**9.9** cm
